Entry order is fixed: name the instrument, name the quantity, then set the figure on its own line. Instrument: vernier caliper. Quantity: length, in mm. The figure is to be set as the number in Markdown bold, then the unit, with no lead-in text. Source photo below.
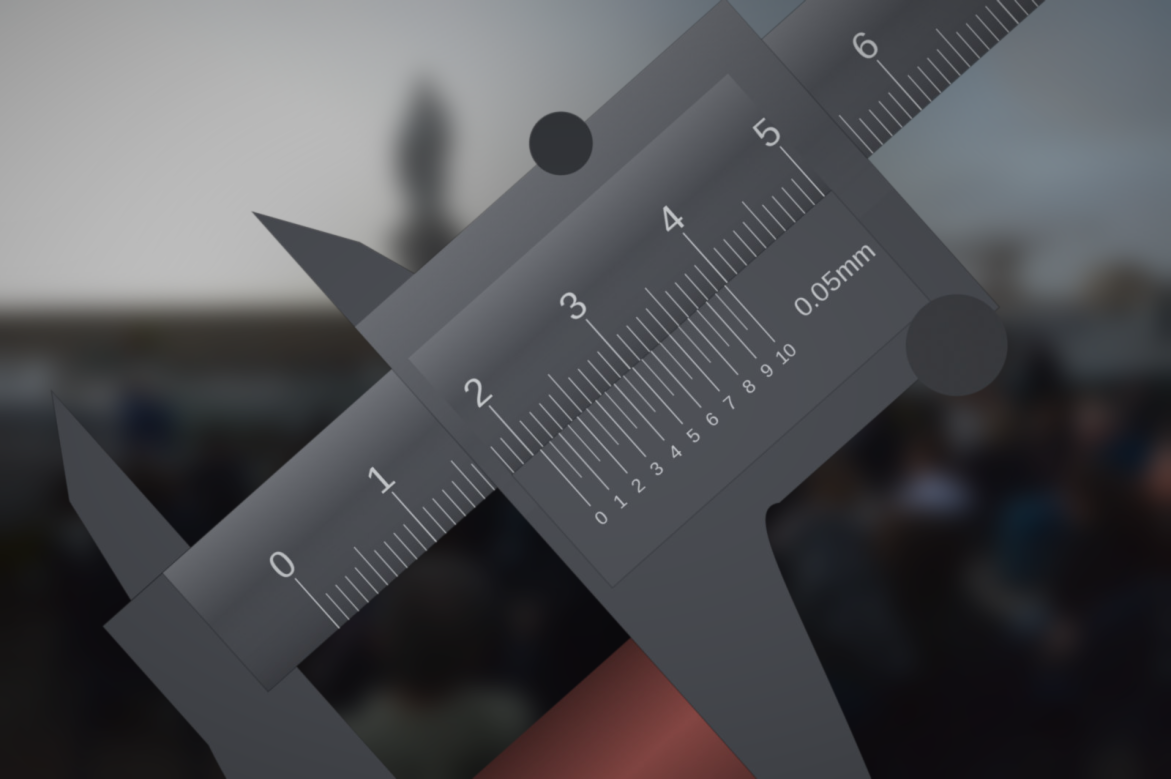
**20.7** mm
